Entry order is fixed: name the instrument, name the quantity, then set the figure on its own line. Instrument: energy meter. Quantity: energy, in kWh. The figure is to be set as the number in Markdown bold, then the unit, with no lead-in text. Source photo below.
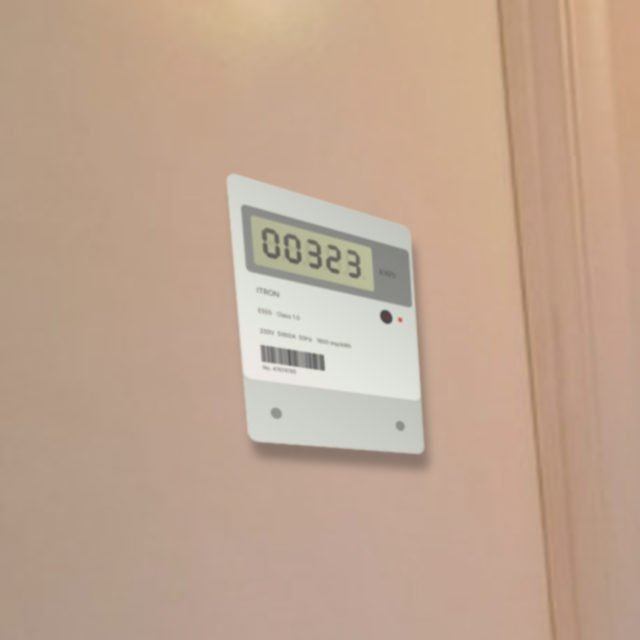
**323** kWh
